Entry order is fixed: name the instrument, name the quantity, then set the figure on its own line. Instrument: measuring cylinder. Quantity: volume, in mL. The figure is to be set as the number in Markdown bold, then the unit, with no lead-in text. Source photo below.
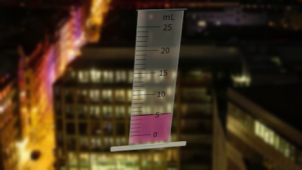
**5** mL
